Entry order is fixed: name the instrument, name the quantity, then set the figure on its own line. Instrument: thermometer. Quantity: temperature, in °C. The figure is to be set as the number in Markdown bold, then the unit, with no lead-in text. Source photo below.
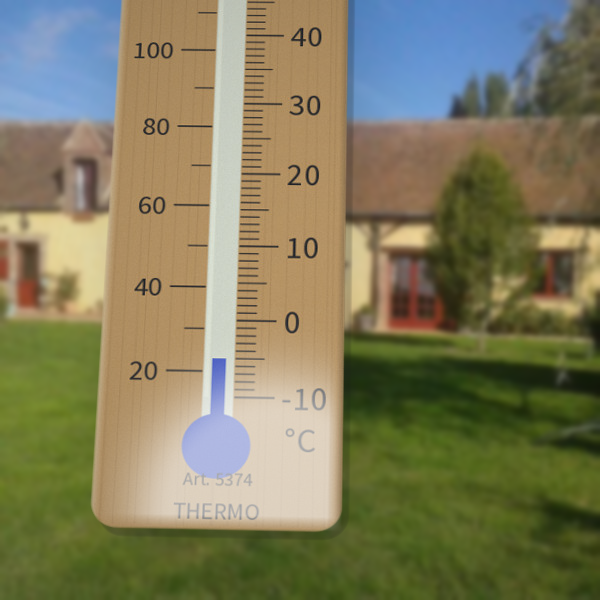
**-5** °C
